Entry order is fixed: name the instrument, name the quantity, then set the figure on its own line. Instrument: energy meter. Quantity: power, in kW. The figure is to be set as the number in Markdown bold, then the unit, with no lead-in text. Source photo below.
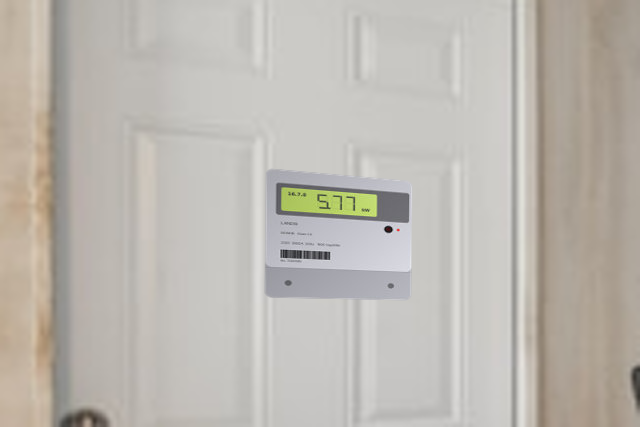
**5.77** kW
